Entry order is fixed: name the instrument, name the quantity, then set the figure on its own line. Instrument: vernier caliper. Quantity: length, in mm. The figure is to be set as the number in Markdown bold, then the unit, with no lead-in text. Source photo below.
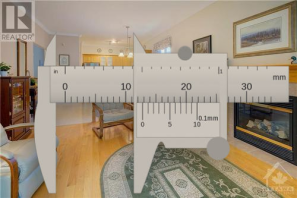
**12.8** mm
